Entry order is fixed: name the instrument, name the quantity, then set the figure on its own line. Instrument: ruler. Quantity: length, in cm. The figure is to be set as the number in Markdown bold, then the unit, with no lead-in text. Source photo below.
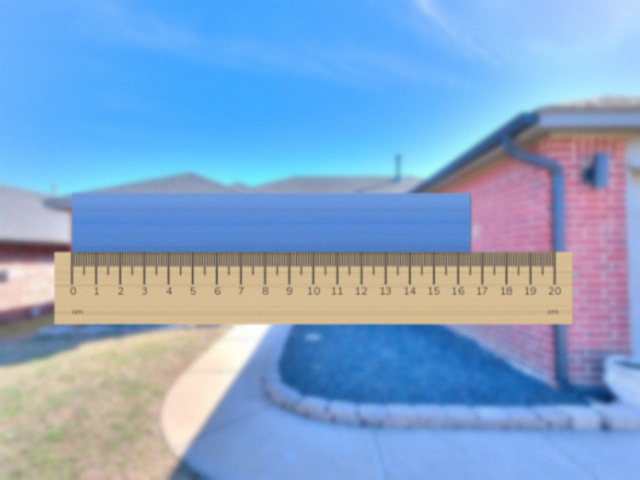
**16.5** cm
